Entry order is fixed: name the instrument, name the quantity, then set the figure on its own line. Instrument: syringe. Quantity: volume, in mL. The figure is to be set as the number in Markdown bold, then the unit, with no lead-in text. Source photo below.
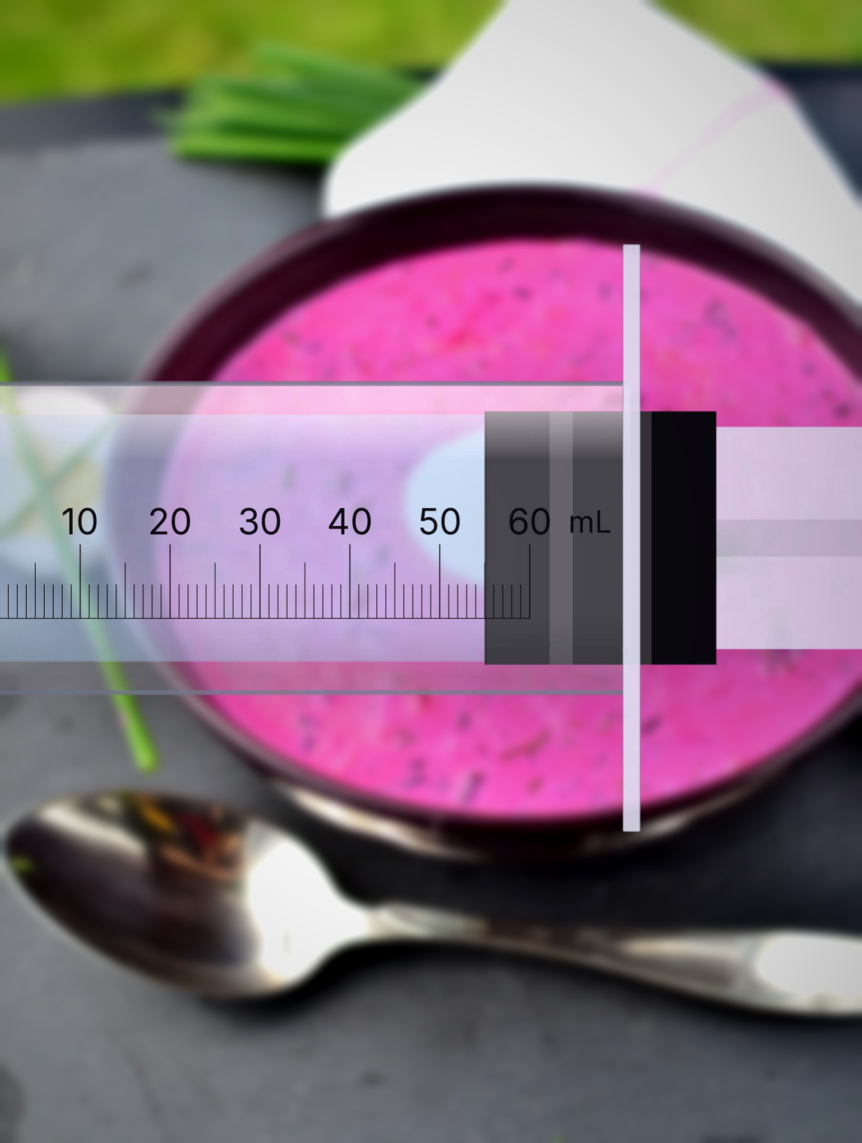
**55** mL
